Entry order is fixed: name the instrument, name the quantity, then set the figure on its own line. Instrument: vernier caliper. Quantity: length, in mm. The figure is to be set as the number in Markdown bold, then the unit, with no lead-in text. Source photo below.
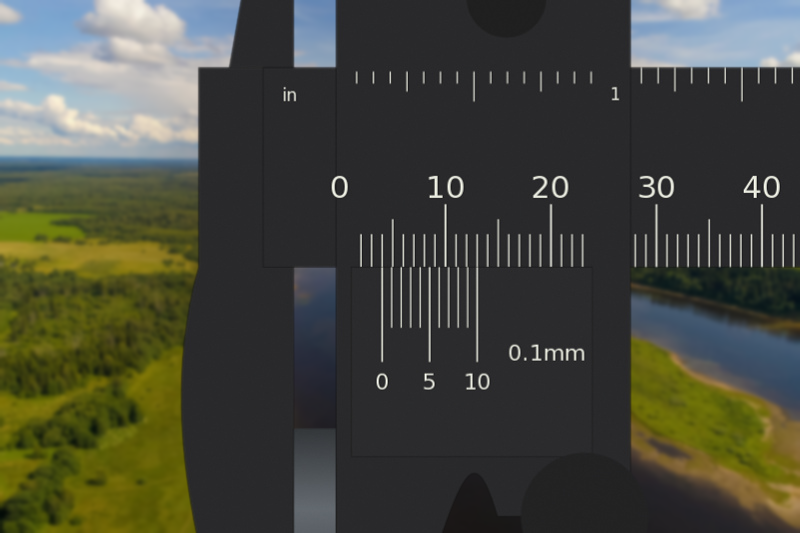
**4.0** mm
